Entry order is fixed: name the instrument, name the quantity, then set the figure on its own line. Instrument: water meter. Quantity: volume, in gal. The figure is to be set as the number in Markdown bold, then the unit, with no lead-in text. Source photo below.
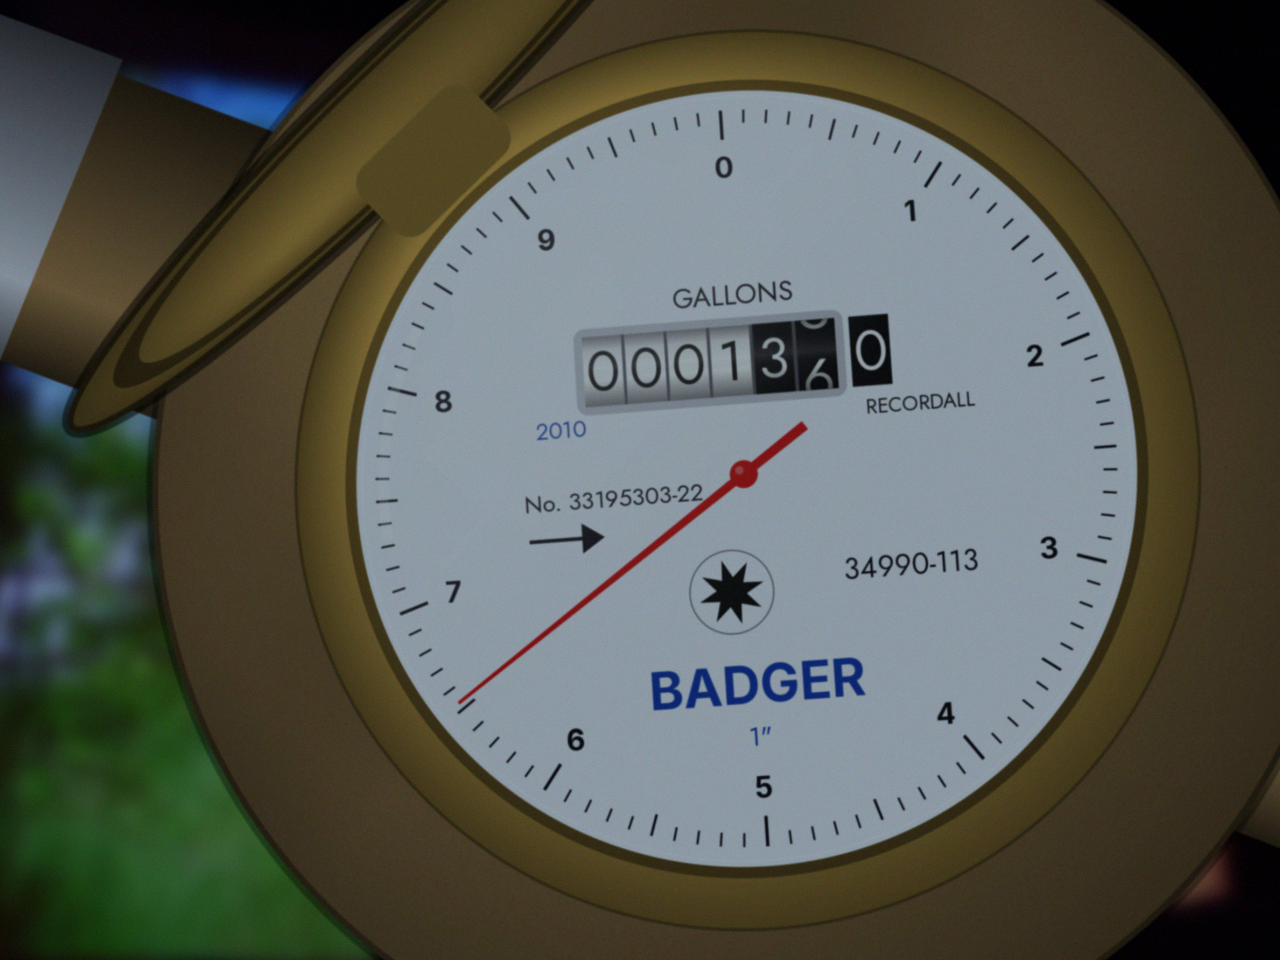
**1356.5** gal
